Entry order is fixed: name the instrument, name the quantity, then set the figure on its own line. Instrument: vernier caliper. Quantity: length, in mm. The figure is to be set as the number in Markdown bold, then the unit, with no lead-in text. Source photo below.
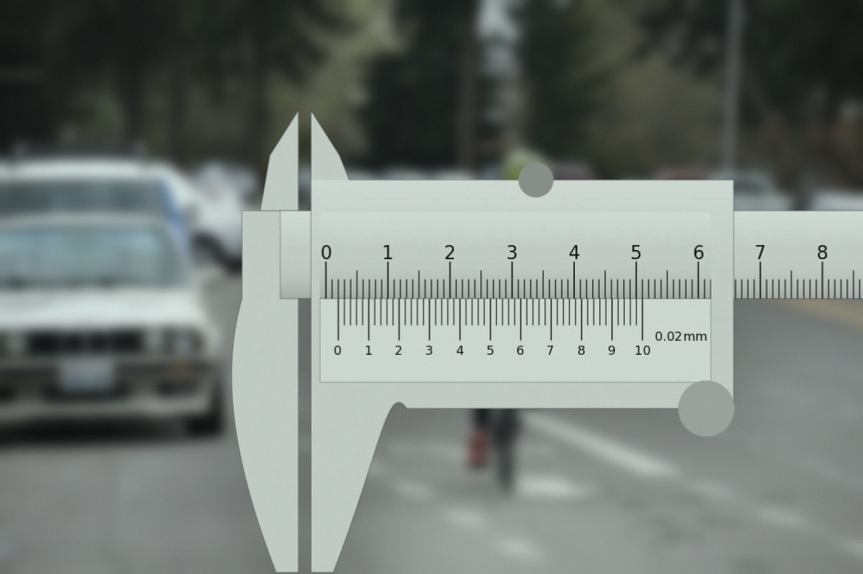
**2.0** mm
